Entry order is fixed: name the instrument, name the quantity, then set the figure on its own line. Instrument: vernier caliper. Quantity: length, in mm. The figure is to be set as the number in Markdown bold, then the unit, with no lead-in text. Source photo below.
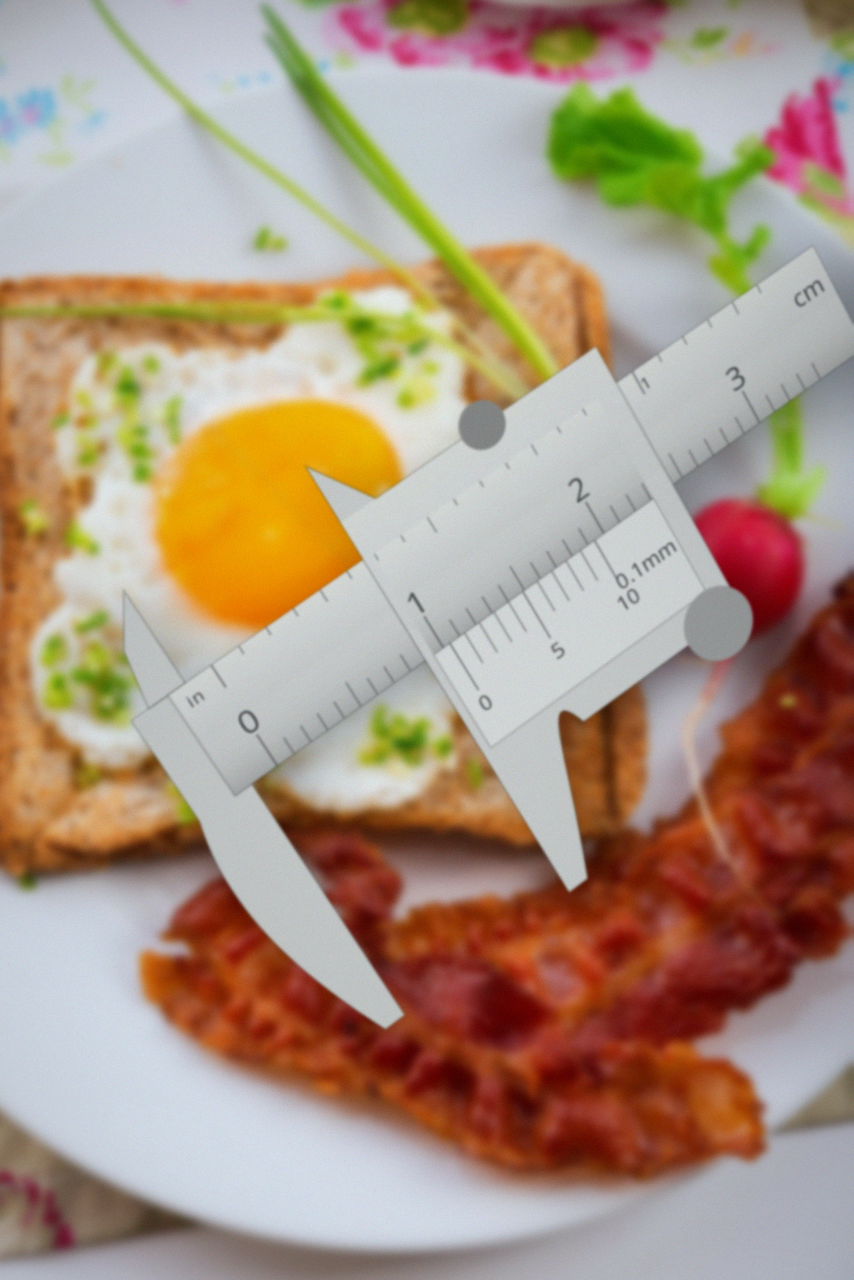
**10.4** mm
